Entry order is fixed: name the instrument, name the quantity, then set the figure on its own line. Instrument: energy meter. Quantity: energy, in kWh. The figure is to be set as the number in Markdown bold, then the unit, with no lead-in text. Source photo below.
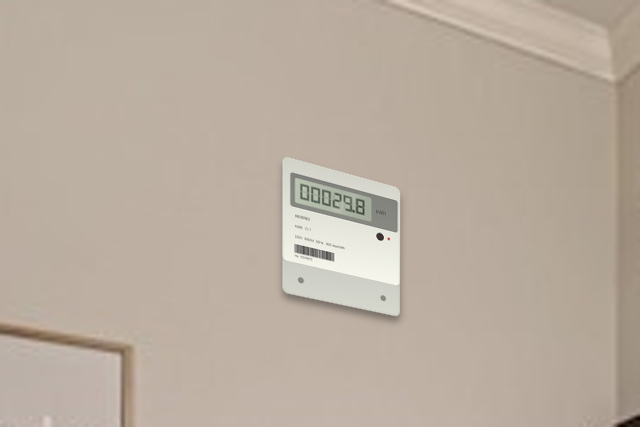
**29.8** kWh
